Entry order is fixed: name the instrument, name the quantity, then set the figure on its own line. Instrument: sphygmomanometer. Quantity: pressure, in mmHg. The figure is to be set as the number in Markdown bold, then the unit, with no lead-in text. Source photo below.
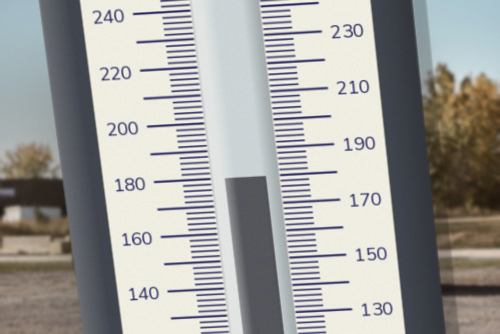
**180** mmHg
